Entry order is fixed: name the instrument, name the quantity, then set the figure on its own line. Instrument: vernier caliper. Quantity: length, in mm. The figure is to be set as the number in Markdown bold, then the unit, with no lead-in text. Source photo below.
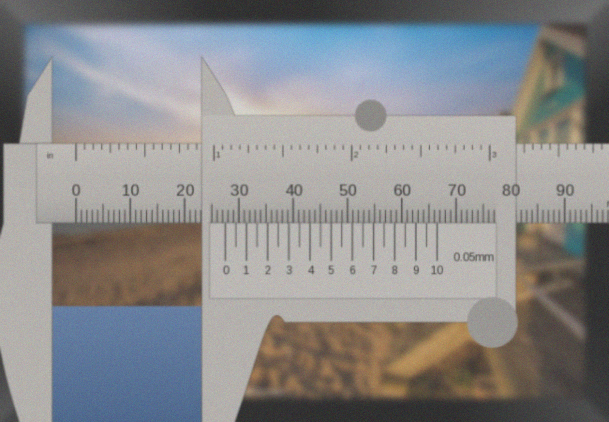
**27.5** mm
